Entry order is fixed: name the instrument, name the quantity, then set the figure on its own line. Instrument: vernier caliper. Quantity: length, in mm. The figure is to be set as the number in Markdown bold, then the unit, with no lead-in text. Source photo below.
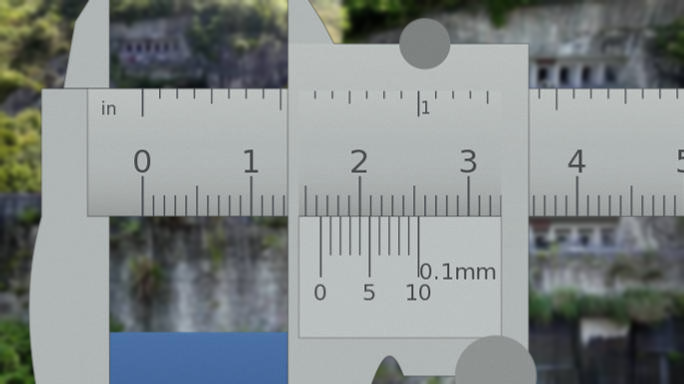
**16.4** mm
